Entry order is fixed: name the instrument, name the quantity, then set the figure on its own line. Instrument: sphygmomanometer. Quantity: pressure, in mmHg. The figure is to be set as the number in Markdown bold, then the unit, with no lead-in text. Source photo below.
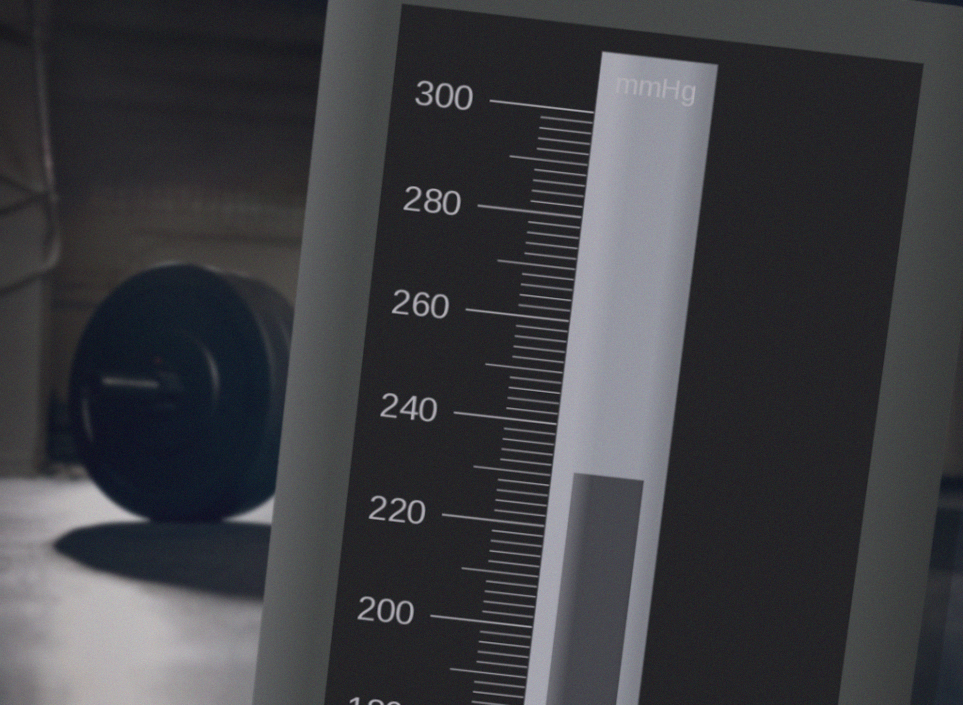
**231** mmHg
